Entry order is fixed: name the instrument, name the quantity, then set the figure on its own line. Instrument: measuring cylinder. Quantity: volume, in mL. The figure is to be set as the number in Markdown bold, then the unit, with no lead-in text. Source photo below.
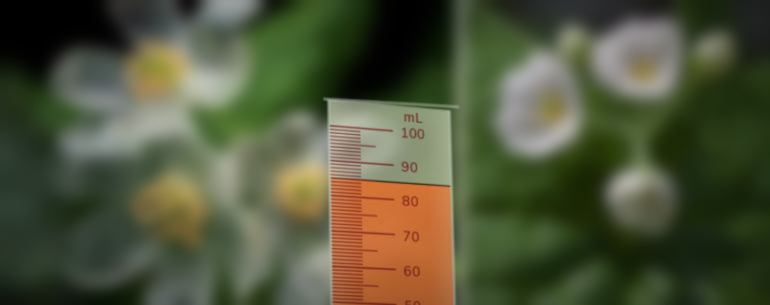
**85** mL
